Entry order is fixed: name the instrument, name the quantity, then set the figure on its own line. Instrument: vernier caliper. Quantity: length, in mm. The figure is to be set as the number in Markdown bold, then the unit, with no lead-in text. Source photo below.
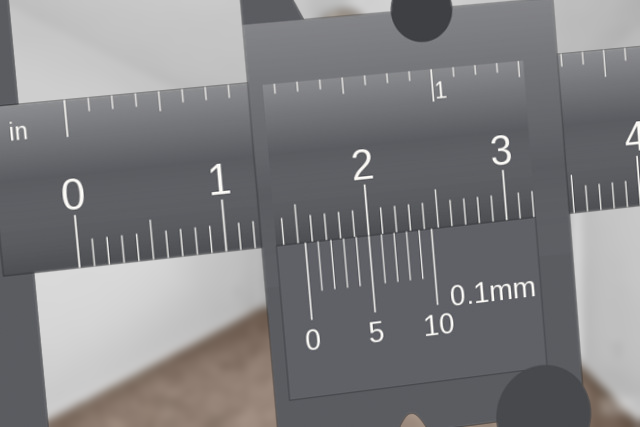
**15.5** mm
